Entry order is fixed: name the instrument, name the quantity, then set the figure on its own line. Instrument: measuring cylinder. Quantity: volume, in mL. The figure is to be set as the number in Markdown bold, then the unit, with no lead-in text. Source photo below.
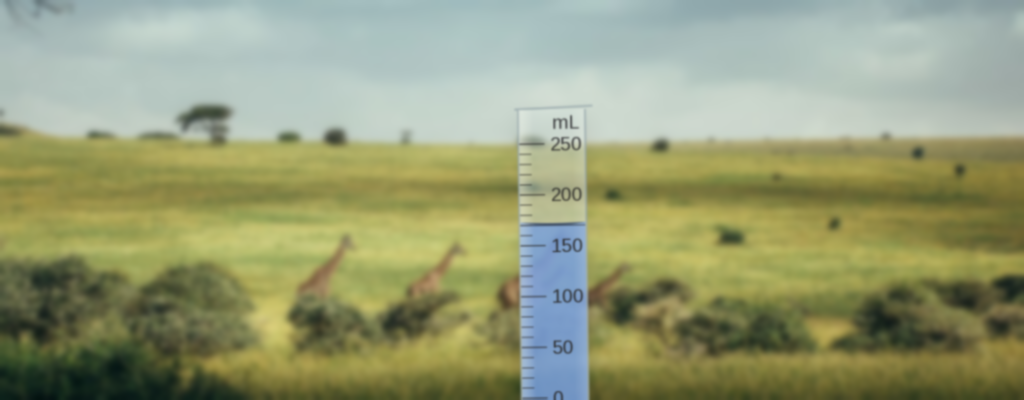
**170** mL
